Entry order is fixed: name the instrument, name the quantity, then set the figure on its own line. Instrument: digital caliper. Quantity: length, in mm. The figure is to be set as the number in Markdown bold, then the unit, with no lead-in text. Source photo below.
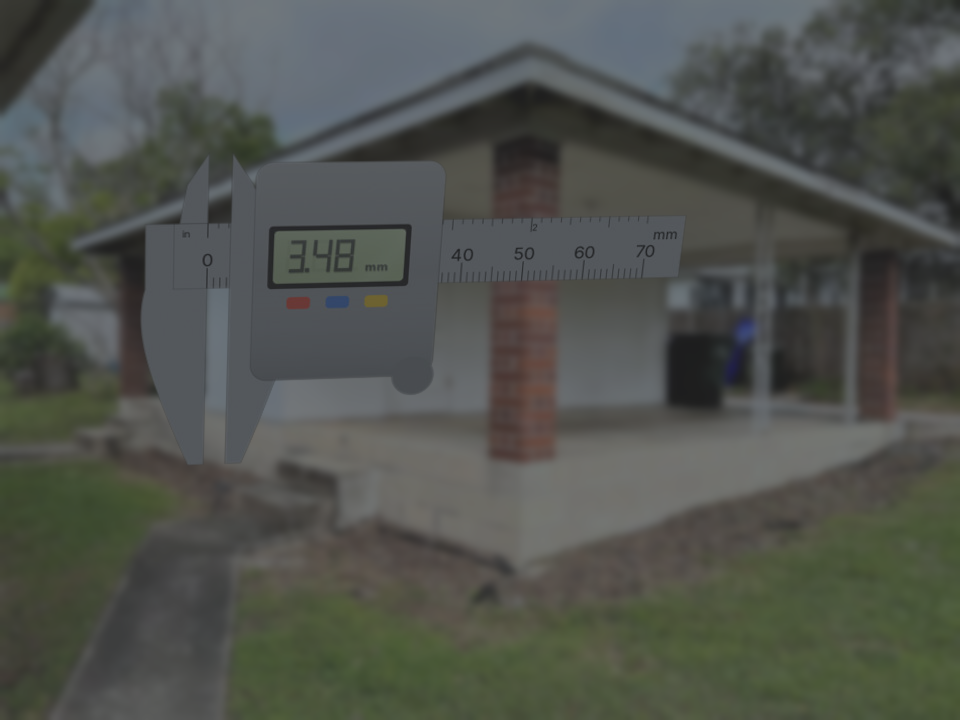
**3.48** mm
